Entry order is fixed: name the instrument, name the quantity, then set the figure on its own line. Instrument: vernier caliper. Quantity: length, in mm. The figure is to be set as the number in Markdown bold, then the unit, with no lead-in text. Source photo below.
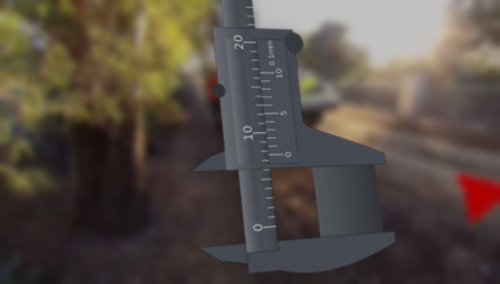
**7.6** mm
